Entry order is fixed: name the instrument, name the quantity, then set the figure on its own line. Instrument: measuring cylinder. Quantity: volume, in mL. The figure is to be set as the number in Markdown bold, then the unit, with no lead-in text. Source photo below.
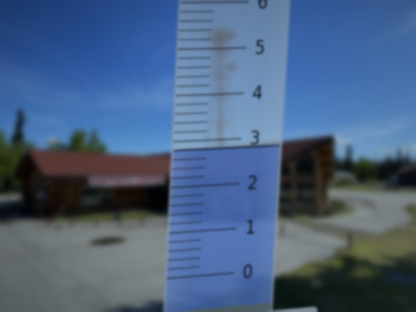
**2.8** mL
